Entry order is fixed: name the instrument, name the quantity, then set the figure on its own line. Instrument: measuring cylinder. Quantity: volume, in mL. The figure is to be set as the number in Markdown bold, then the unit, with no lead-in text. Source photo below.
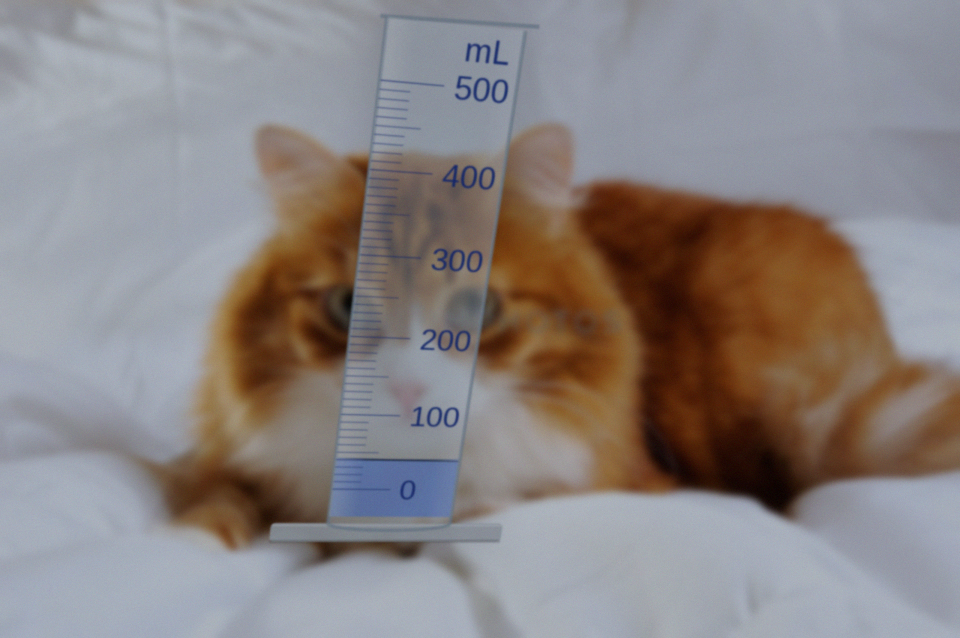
**40** mL
